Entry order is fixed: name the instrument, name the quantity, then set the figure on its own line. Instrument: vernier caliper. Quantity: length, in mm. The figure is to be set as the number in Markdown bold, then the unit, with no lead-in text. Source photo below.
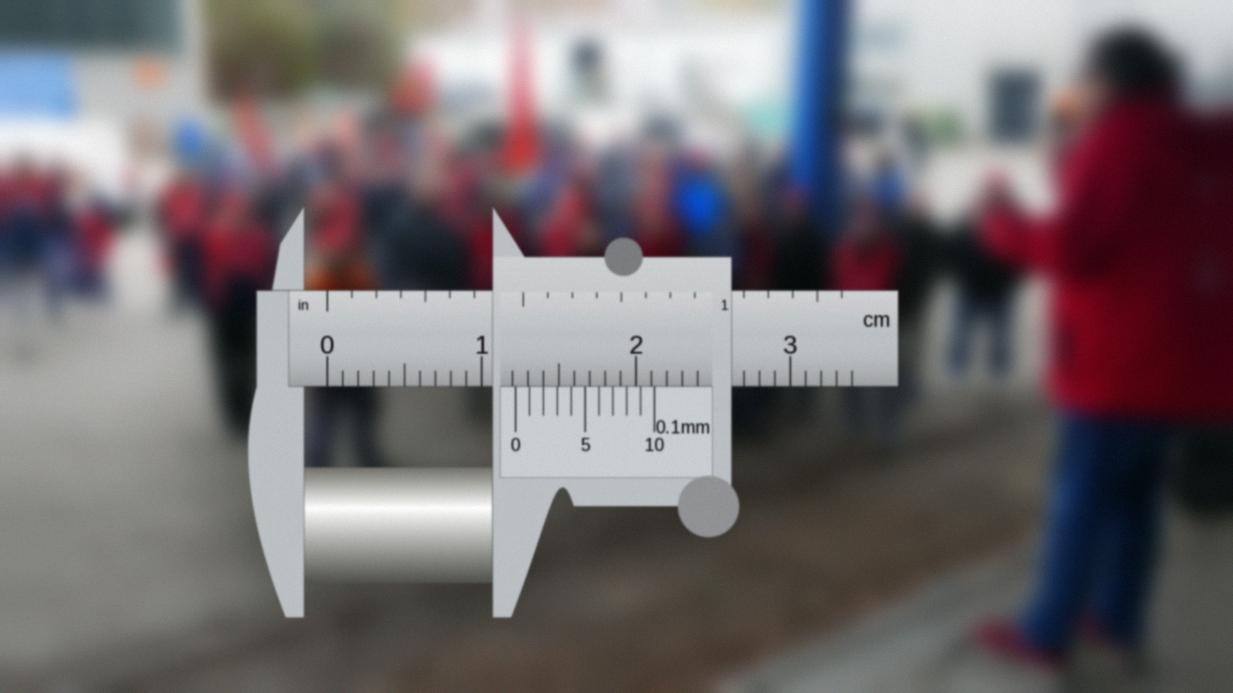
**12.2** mm
